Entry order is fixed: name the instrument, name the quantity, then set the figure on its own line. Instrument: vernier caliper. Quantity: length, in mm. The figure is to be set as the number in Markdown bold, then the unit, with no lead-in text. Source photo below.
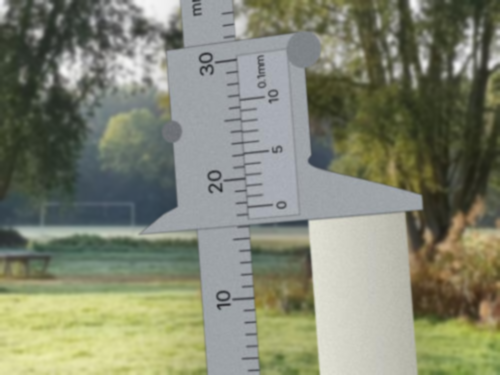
**17.6** mm
